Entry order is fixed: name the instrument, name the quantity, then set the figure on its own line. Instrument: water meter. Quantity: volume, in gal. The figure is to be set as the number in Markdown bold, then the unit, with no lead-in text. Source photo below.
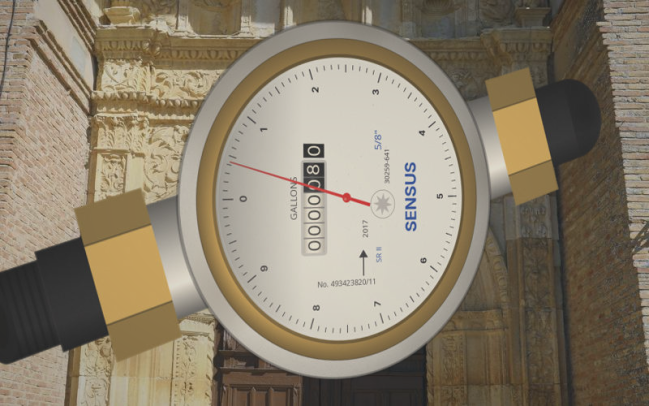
**80.4** gal
